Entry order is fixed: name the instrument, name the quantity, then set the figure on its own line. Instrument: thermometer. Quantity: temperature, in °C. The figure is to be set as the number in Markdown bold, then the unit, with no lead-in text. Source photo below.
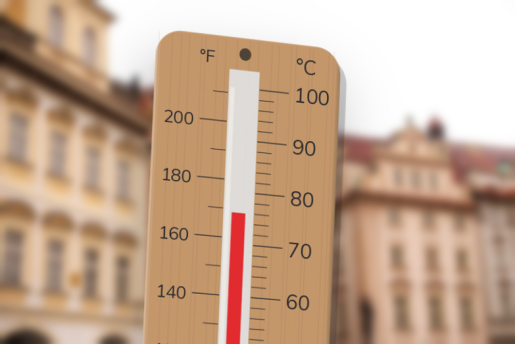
**76** °C
